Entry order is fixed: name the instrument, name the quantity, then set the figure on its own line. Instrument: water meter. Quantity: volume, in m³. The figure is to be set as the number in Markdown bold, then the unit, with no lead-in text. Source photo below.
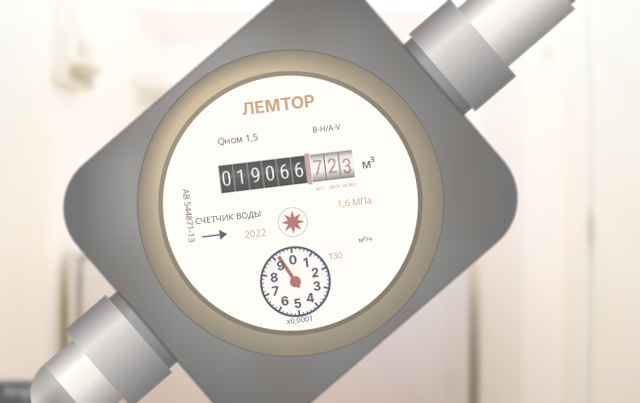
**19066.7229** m³
